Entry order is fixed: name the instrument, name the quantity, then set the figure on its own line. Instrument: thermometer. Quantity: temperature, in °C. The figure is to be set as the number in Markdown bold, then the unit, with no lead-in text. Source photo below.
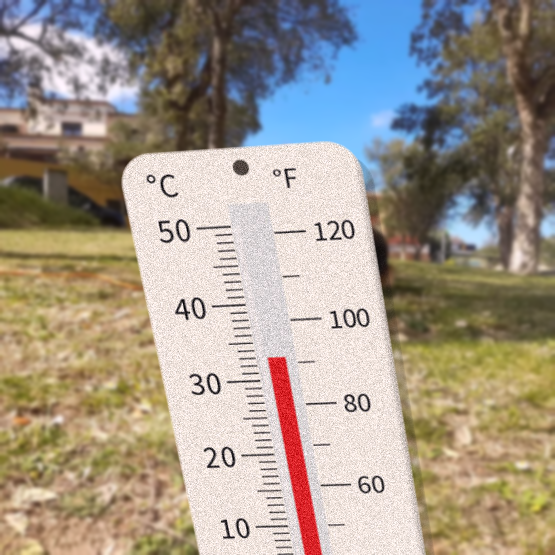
**33** °C
